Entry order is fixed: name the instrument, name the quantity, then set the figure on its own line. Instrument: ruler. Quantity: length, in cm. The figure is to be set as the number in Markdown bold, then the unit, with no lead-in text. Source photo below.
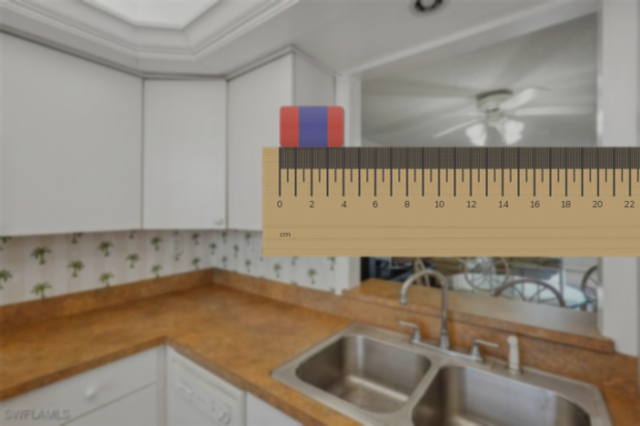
**4** cm
